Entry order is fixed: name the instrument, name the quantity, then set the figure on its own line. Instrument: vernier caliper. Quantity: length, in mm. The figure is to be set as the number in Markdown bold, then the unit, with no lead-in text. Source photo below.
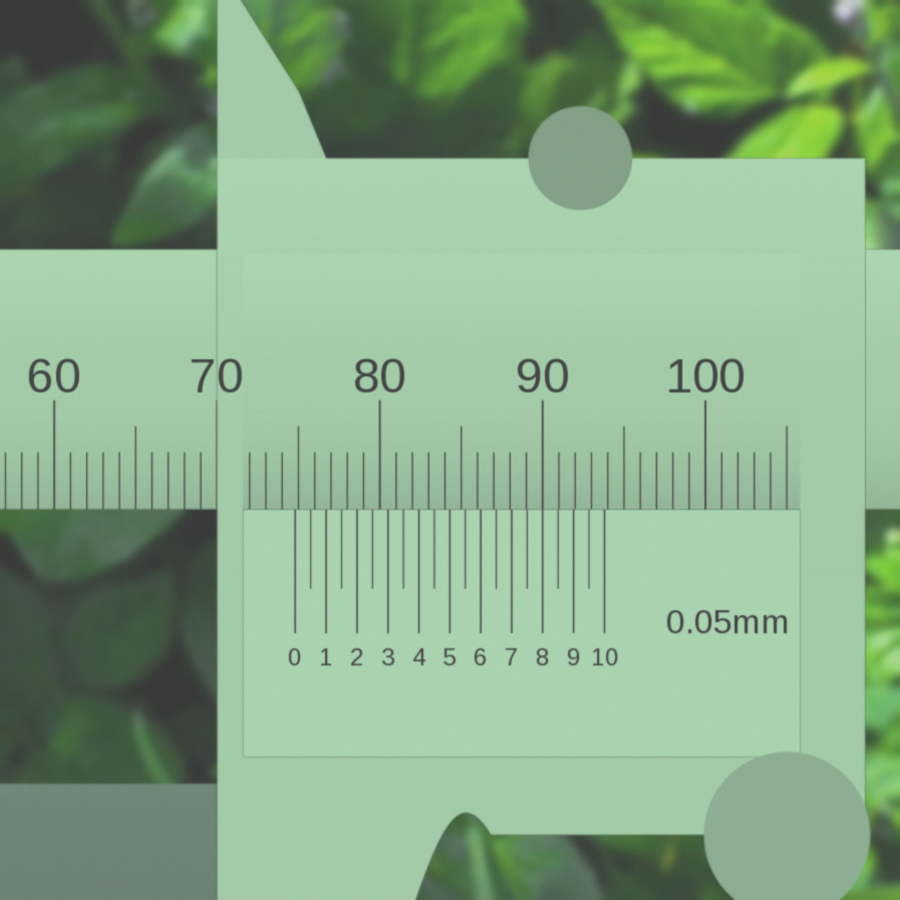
**74.8** mm
